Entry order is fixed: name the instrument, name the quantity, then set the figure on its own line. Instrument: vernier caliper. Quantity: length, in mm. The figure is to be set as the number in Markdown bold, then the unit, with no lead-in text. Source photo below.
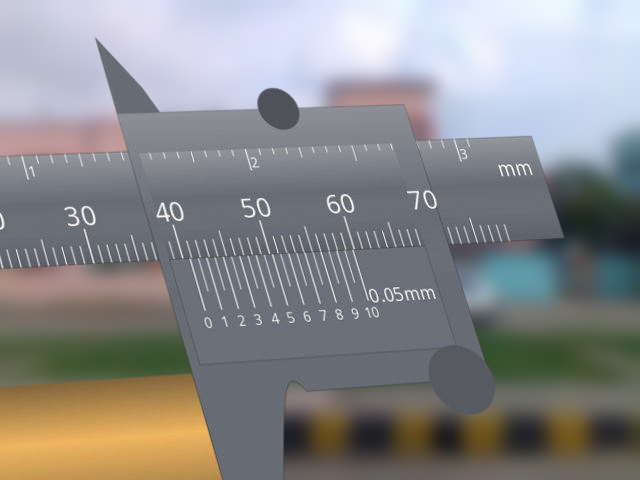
**40.8** mm
